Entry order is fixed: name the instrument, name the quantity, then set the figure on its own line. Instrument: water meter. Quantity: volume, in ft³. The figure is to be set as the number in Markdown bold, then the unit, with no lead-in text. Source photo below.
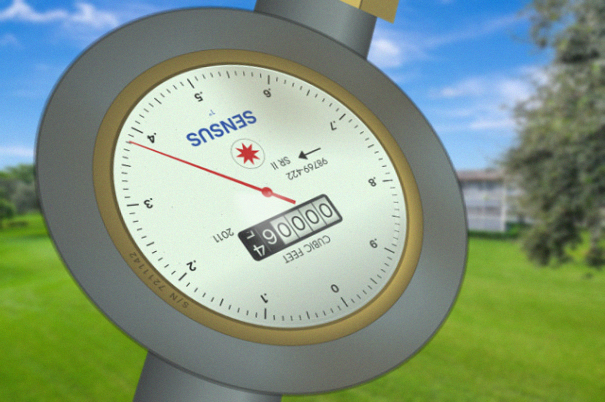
**64.38** ft³
